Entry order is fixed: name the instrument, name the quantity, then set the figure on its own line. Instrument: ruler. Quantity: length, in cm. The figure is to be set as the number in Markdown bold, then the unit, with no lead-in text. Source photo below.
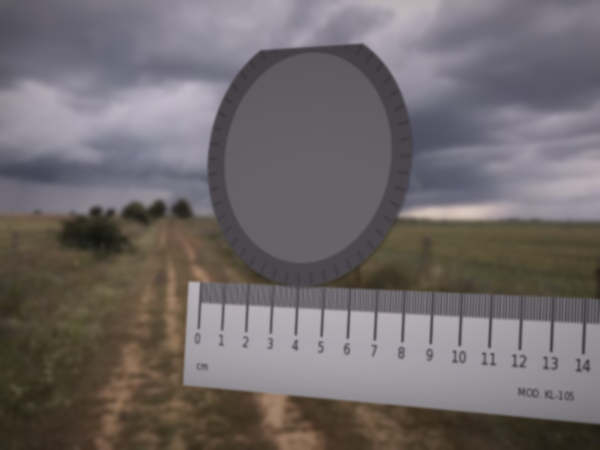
**8** cm
